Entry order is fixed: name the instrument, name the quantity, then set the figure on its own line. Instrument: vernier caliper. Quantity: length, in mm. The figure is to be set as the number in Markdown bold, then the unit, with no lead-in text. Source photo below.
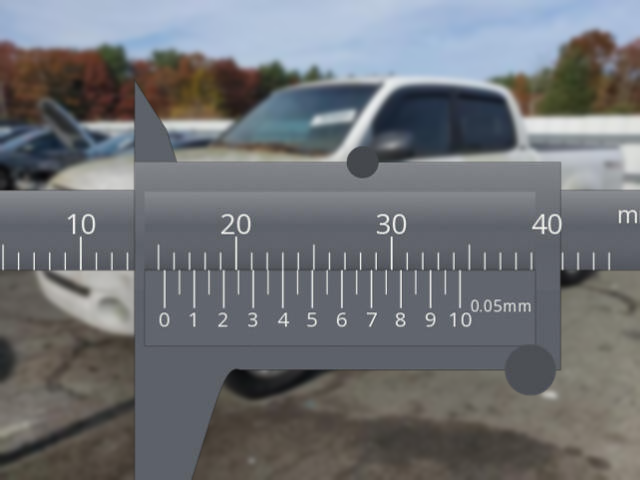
**15.4** mm
